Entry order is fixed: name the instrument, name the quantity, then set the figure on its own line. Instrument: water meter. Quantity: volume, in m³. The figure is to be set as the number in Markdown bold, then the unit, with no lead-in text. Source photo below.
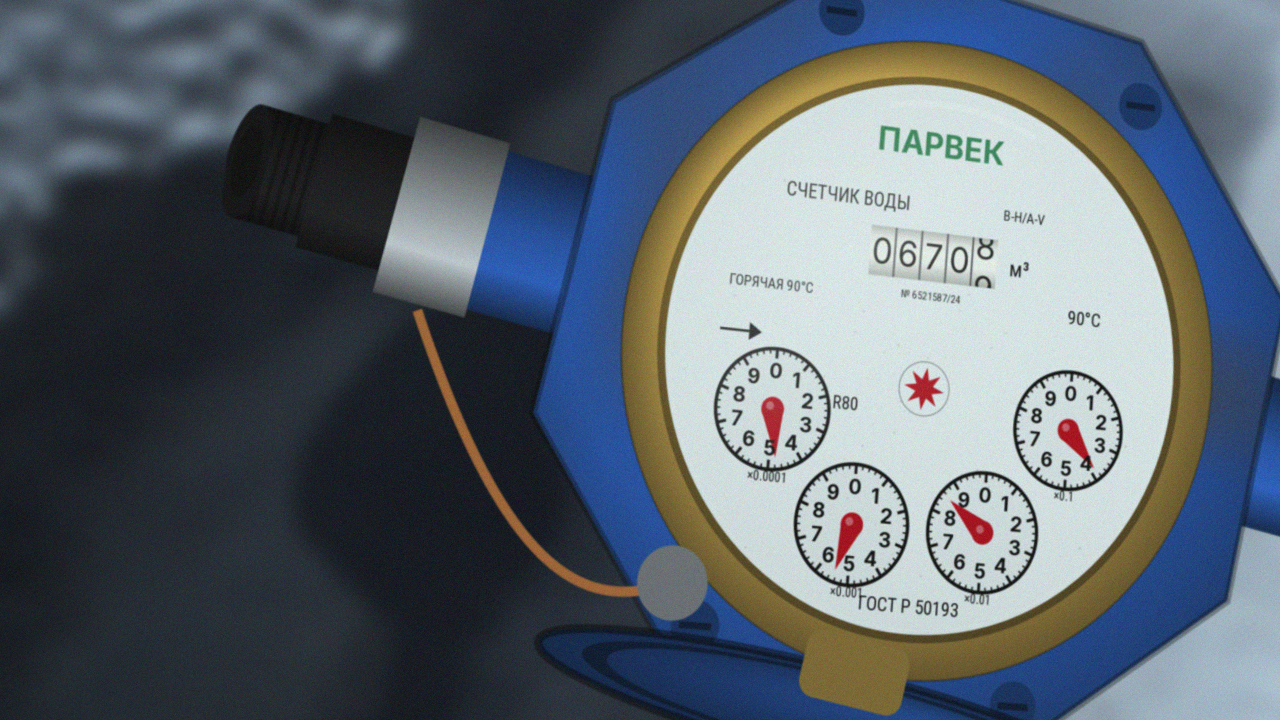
**6708.3854** m³
